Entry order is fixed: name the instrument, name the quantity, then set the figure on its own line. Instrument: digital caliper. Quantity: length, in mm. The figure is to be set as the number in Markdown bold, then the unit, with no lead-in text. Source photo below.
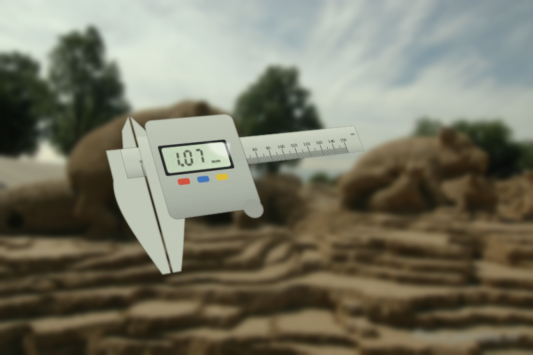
**1.07** mm
